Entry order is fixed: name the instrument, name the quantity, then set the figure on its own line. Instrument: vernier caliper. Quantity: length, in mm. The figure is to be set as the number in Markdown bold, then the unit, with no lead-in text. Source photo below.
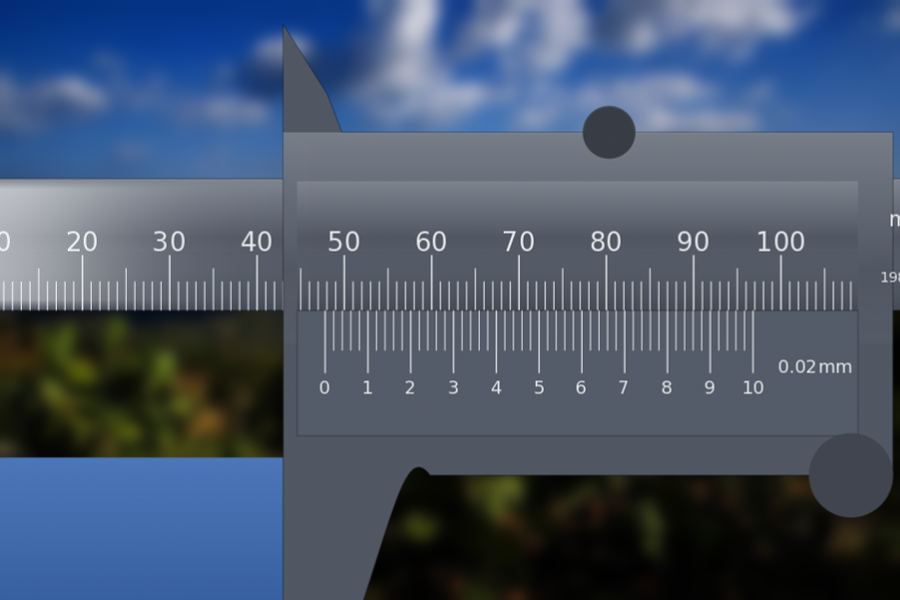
**47.8** mm
